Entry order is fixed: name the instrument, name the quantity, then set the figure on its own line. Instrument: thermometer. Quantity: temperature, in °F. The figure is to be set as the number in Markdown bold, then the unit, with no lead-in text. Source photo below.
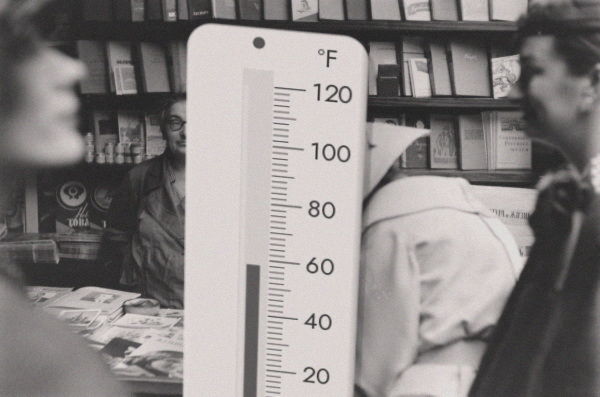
**58** °F
